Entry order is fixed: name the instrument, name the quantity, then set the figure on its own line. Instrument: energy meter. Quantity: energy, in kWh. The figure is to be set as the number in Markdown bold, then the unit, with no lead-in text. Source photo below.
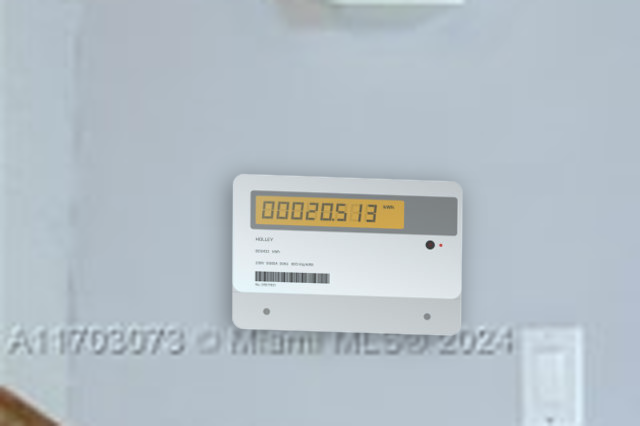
**20.513** kWh
